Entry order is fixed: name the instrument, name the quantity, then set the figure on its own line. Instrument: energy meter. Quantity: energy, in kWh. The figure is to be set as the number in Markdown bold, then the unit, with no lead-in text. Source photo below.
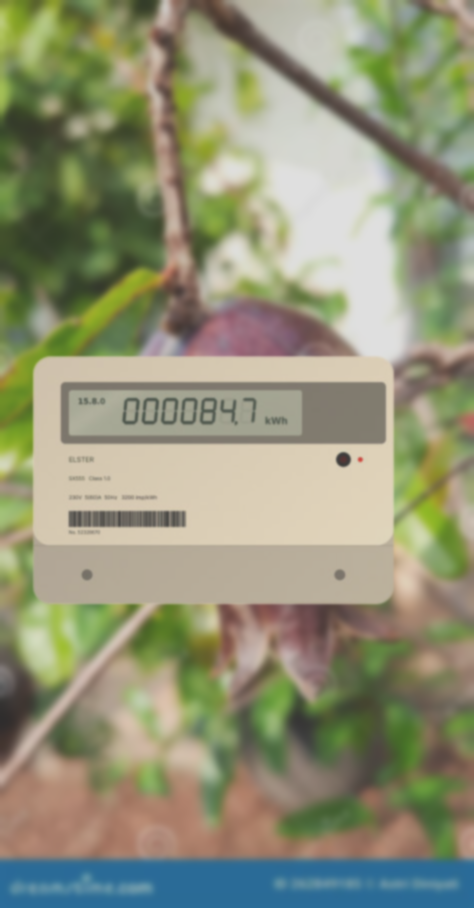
**84.7** kWh
